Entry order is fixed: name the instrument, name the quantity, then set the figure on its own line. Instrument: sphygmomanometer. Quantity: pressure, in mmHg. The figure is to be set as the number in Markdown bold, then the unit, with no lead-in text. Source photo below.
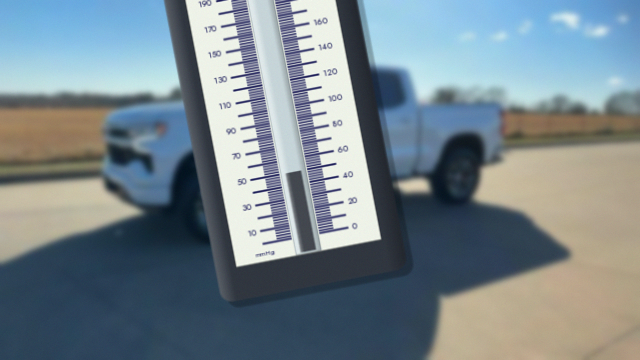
**50** mmHg
